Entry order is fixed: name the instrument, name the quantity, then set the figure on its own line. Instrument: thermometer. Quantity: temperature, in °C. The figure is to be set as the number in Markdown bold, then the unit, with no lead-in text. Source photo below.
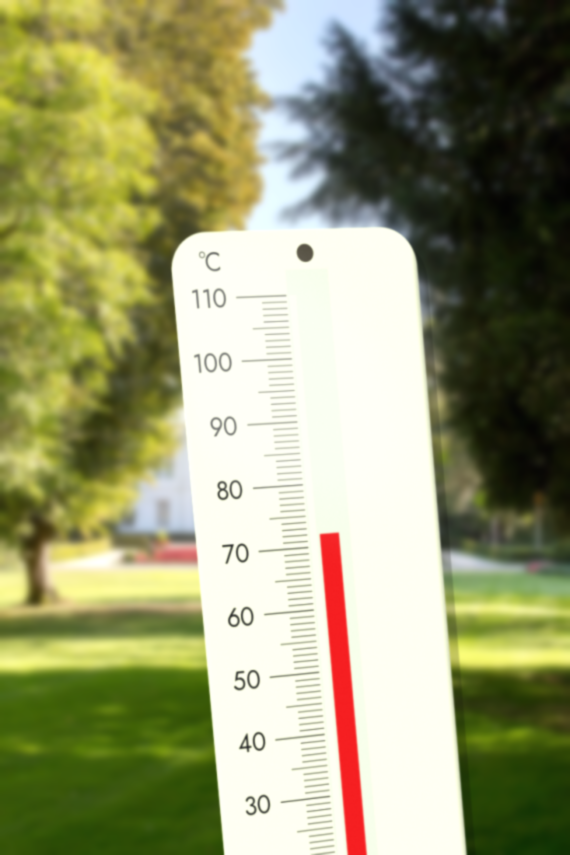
**72** °C
